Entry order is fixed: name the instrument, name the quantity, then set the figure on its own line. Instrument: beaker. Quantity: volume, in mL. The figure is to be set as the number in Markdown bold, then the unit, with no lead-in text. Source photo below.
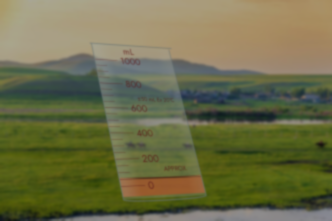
**50** mL
